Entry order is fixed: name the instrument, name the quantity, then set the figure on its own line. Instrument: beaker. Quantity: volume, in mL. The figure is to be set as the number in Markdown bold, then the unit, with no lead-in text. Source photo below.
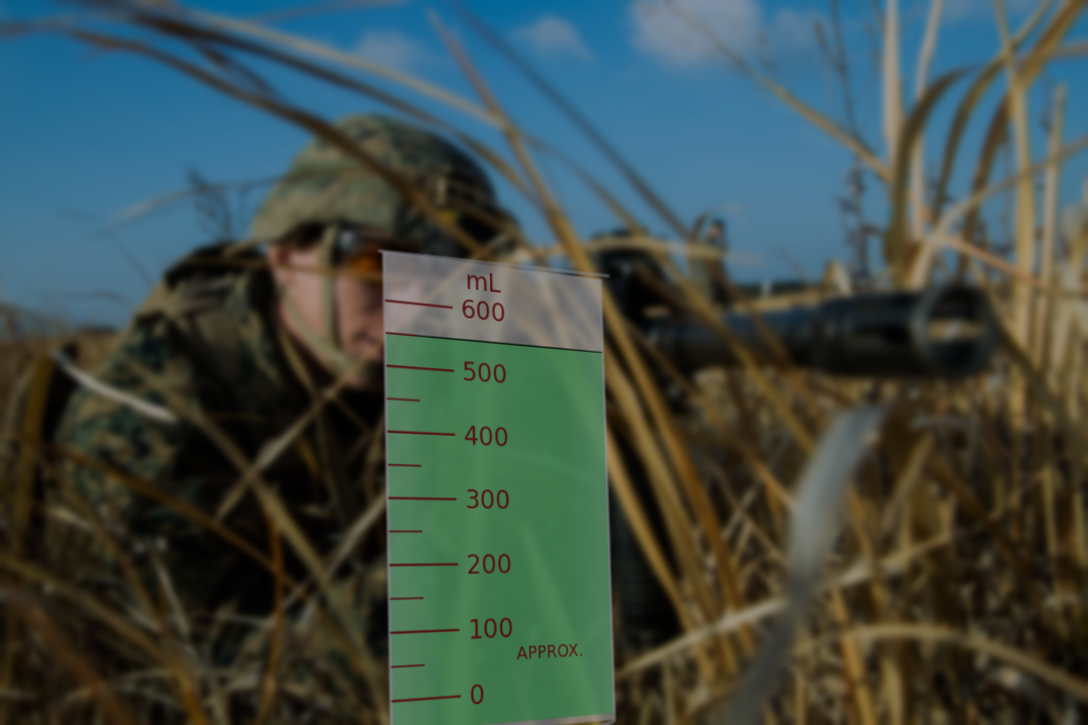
**550** mL
